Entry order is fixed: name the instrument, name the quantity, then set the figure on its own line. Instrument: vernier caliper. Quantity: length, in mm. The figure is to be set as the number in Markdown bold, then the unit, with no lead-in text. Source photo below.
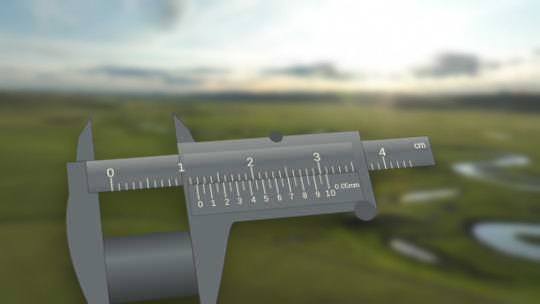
**11.8** mm
